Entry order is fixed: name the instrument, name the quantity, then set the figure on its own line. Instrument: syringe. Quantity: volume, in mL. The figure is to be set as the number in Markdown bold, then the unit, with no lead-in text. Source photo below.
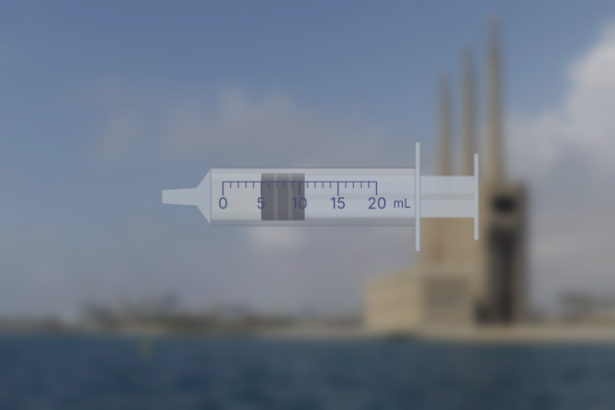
**5** mL
